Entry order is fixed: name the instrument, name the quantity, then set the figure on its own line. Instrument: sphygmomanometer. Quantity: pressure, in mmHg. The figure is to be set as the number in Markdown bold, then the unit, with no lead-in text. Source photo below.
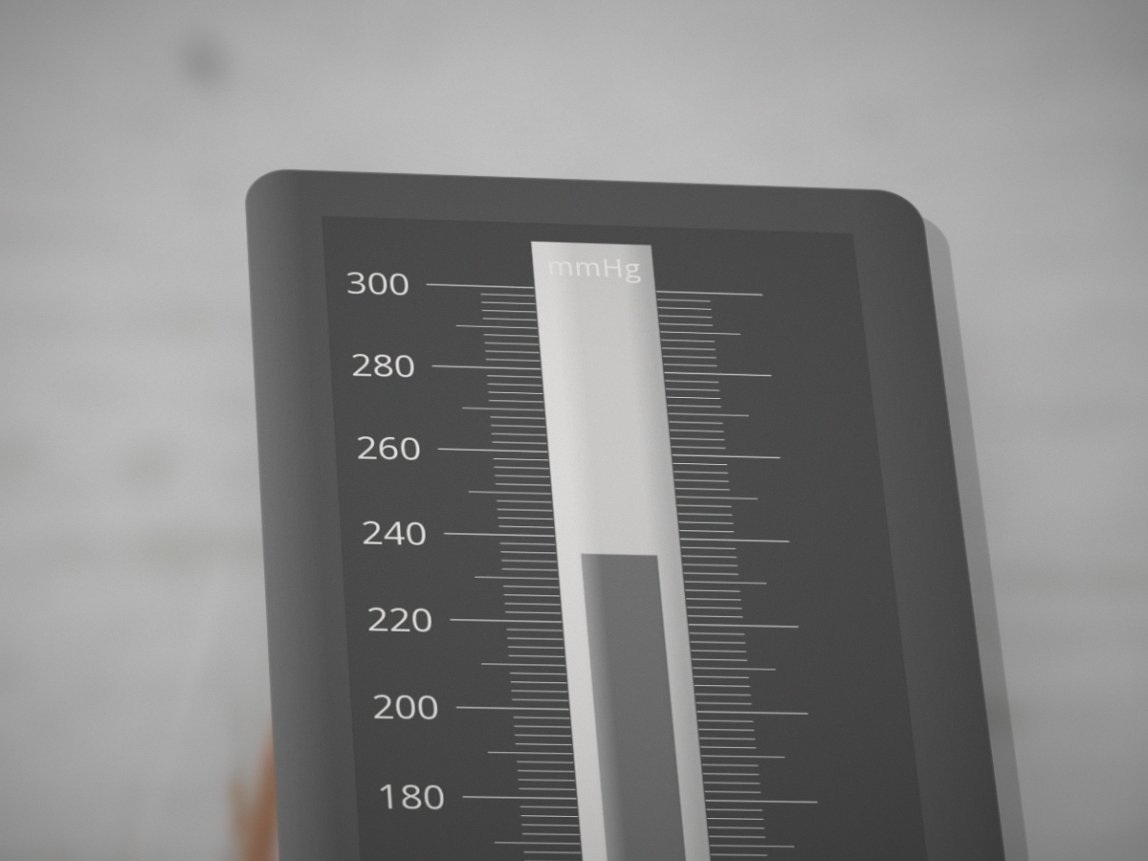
**236** mmHg
